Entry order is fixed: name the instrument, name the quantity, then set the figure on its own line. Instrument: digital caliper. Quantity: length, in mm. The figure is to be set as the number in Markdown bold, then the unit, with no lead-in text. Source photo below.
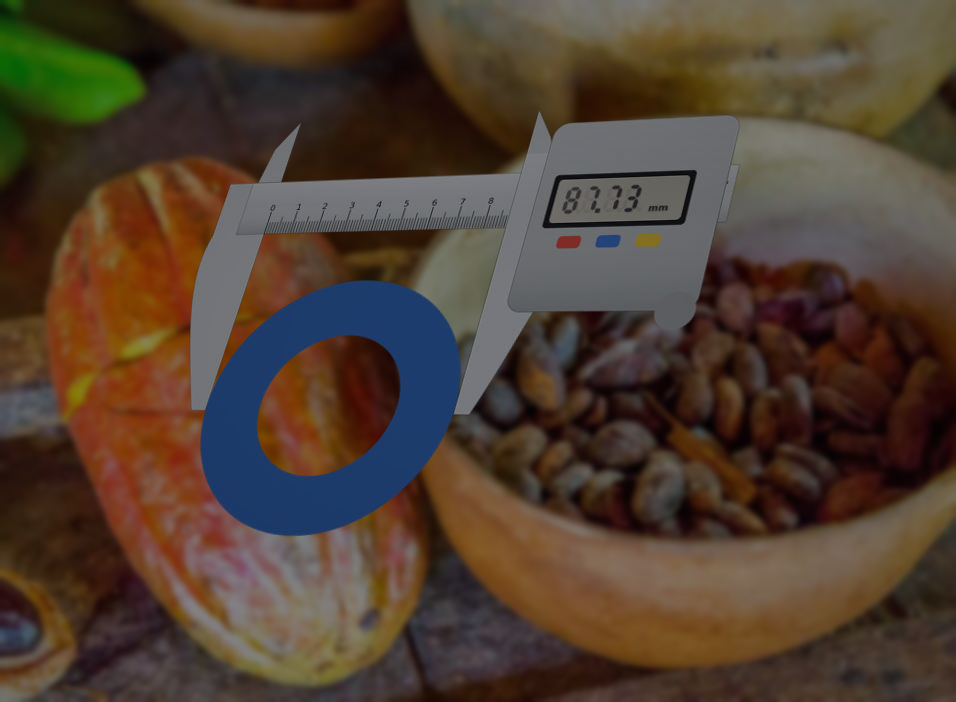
**87.73** mm
